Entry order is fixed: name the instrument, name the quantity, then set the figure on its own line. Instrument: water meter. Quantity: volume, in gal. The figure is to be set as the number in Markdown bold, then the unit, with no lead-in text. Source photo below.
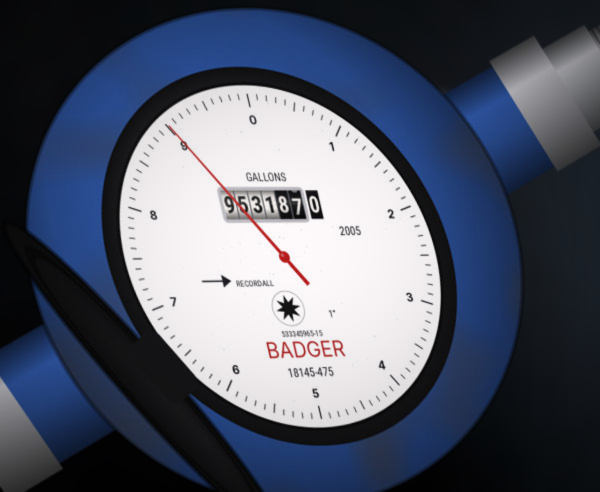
**9531869.0** gal
